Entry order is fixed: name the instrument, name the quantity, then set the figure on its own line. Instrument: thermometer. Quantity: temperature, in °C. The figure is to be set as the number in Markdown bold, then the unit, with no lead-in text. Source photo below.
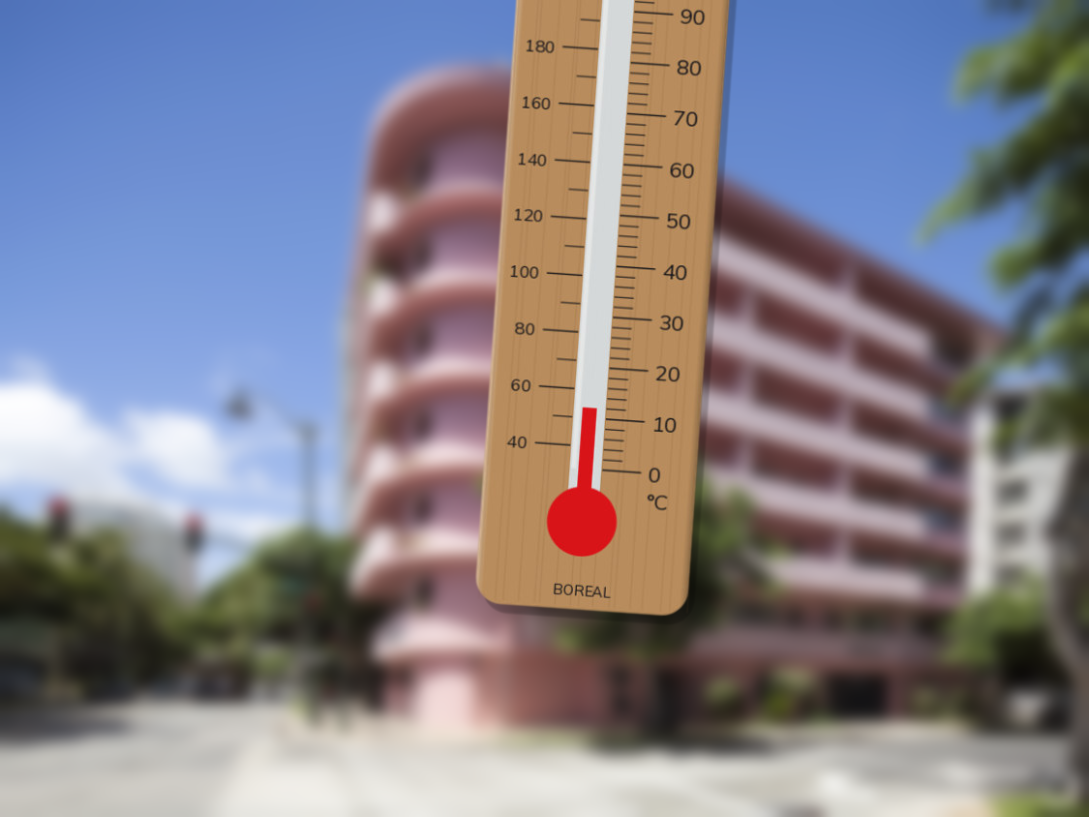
**12** °C
